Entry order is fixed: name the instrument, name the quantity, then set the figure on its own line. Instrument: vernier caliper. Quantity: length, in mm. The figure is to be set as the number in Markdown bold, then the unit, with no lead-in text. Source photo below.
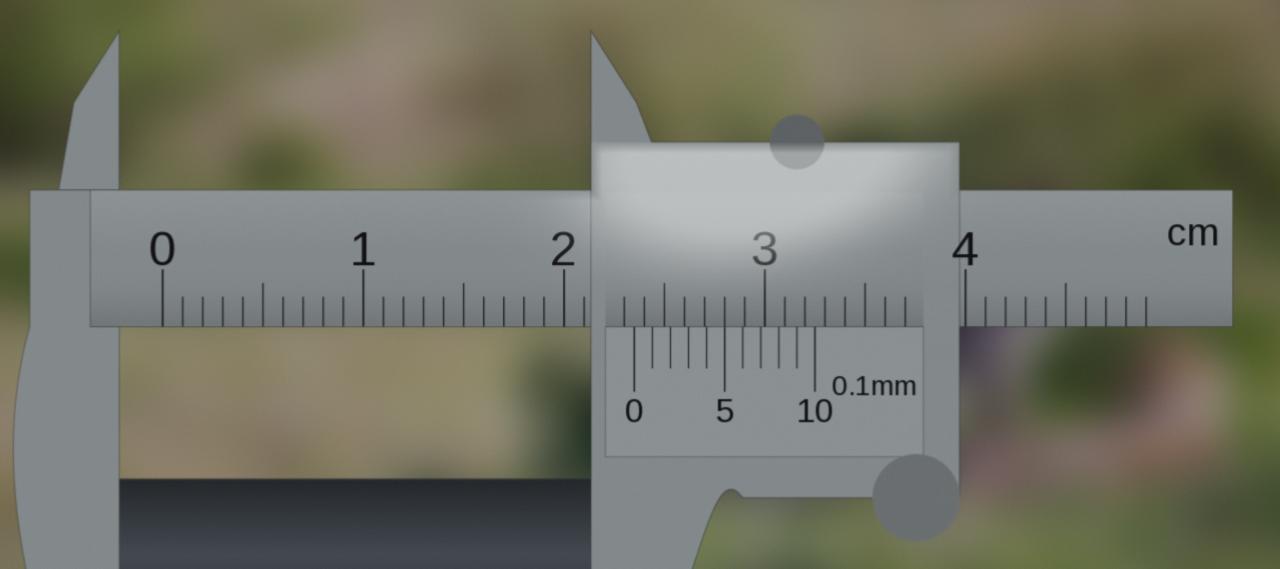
**23.5** mm
